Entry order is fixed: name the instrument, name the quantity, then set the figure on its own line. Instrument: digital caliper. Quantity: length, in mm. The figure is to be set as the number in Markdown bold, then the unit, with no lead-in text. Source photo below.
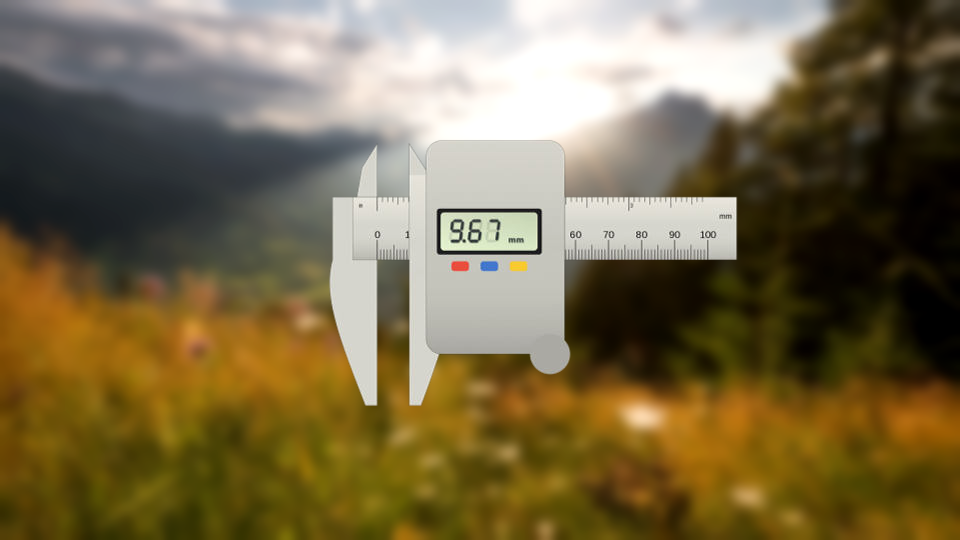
**9.67** mm
